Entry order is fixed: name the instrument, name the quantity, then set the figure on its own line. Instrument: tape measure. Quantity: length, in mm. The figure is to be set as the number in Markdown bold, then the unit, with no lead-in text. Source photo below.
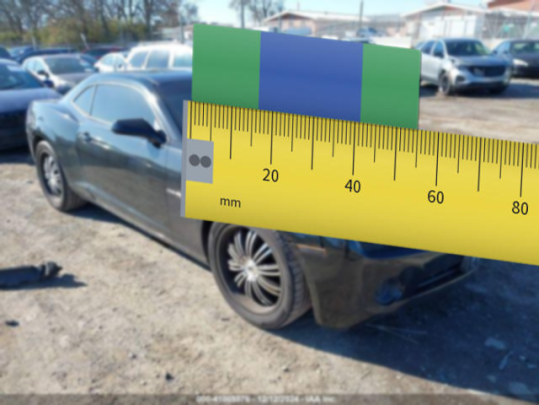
**55** mm
